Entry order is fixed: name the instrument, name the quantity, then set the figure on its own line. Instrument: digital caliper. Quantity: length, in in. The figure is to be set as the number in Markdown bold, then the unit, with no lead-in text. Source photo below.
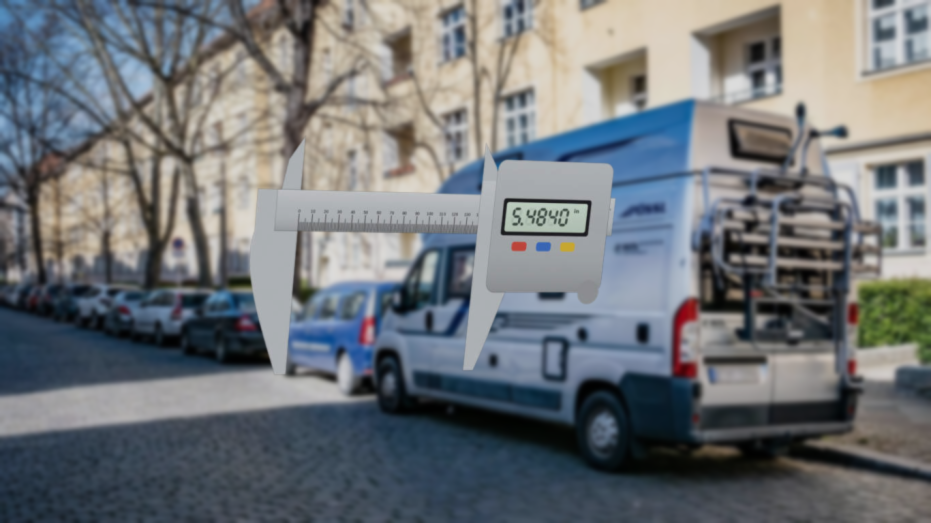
**5.4840** in
